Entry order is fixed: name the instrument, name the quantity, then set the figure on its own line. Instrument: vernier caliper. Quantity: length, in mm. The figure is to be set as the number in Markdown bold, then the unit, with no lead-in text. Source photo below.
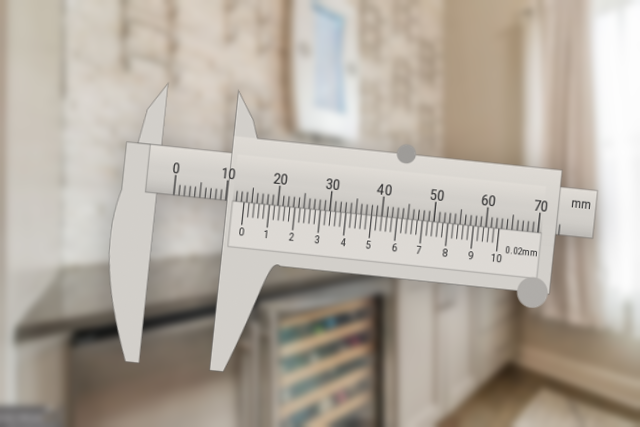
**13.5** mm
